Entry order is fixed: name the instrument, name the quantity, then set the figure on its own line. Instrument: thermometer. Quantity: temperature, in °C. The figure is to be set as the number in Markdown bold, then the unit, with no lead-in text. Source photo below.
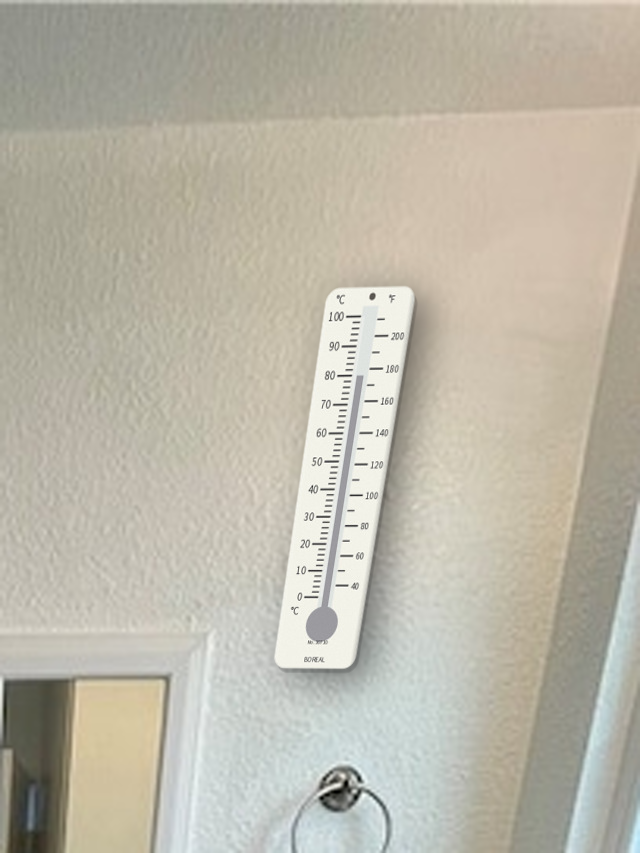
**80** °C
